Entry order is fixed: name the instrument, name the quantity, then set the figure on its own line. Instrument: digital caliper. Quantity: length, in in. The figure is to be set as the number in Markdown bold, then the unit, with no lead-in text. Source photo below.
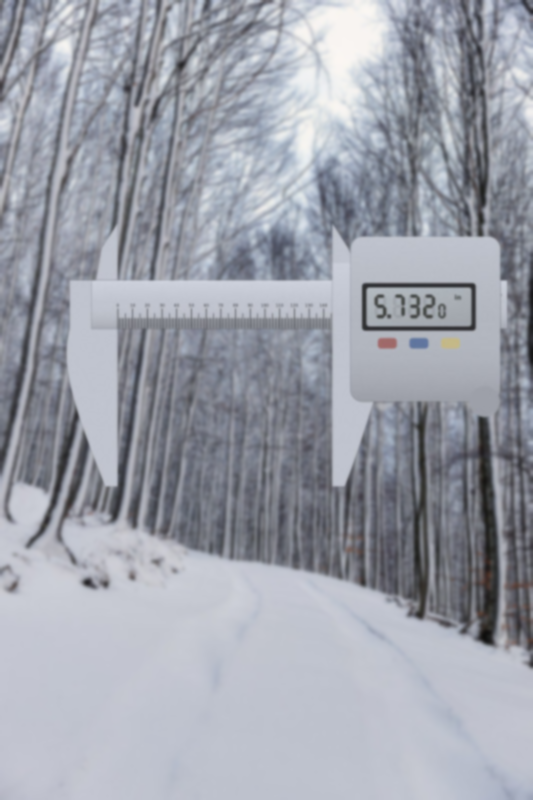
**5.7320** in
